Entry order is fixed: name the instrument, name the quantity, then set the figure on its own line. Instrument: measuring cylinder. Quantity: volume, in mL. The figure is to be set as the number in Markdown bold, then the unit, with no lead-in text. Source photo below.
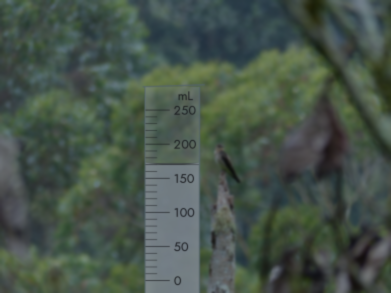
**170** mL
